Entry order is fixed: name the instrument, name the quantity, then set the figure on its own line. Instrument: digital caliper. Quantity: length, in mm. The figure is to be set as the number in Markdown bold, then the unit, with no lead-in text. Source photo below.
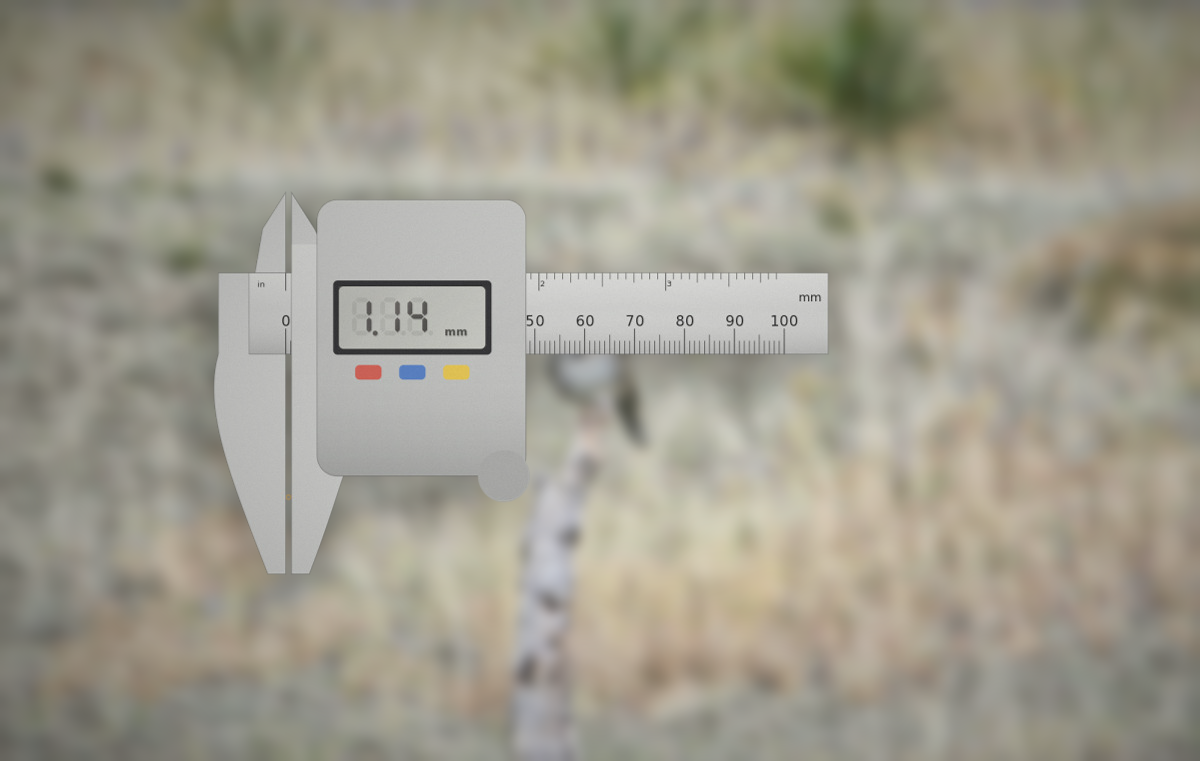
**1.14** mm
